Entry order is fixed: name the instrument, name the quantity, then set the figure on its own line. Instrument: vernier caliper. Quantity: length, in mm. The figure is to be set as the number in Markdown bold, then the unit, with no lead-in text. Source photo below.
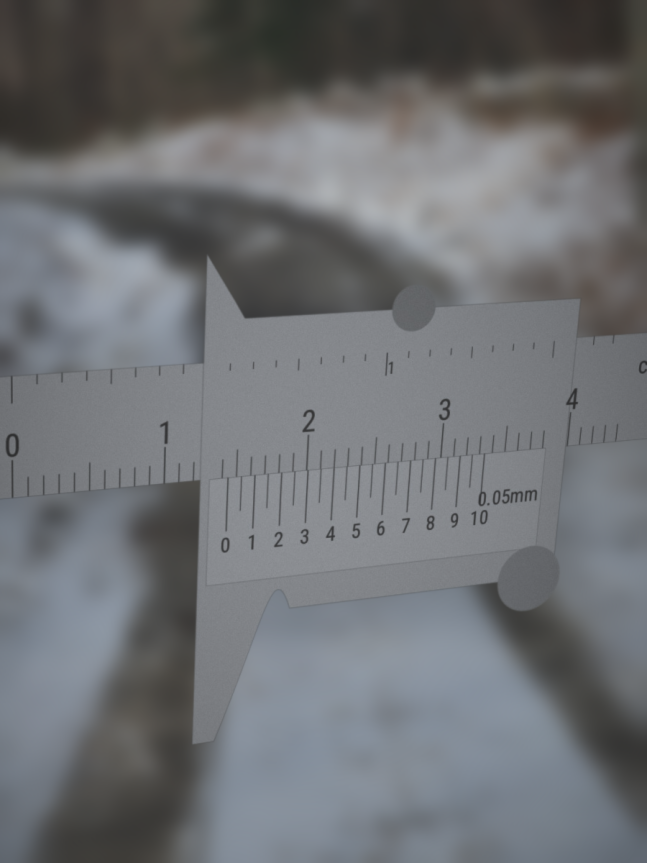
**14.4** mm
